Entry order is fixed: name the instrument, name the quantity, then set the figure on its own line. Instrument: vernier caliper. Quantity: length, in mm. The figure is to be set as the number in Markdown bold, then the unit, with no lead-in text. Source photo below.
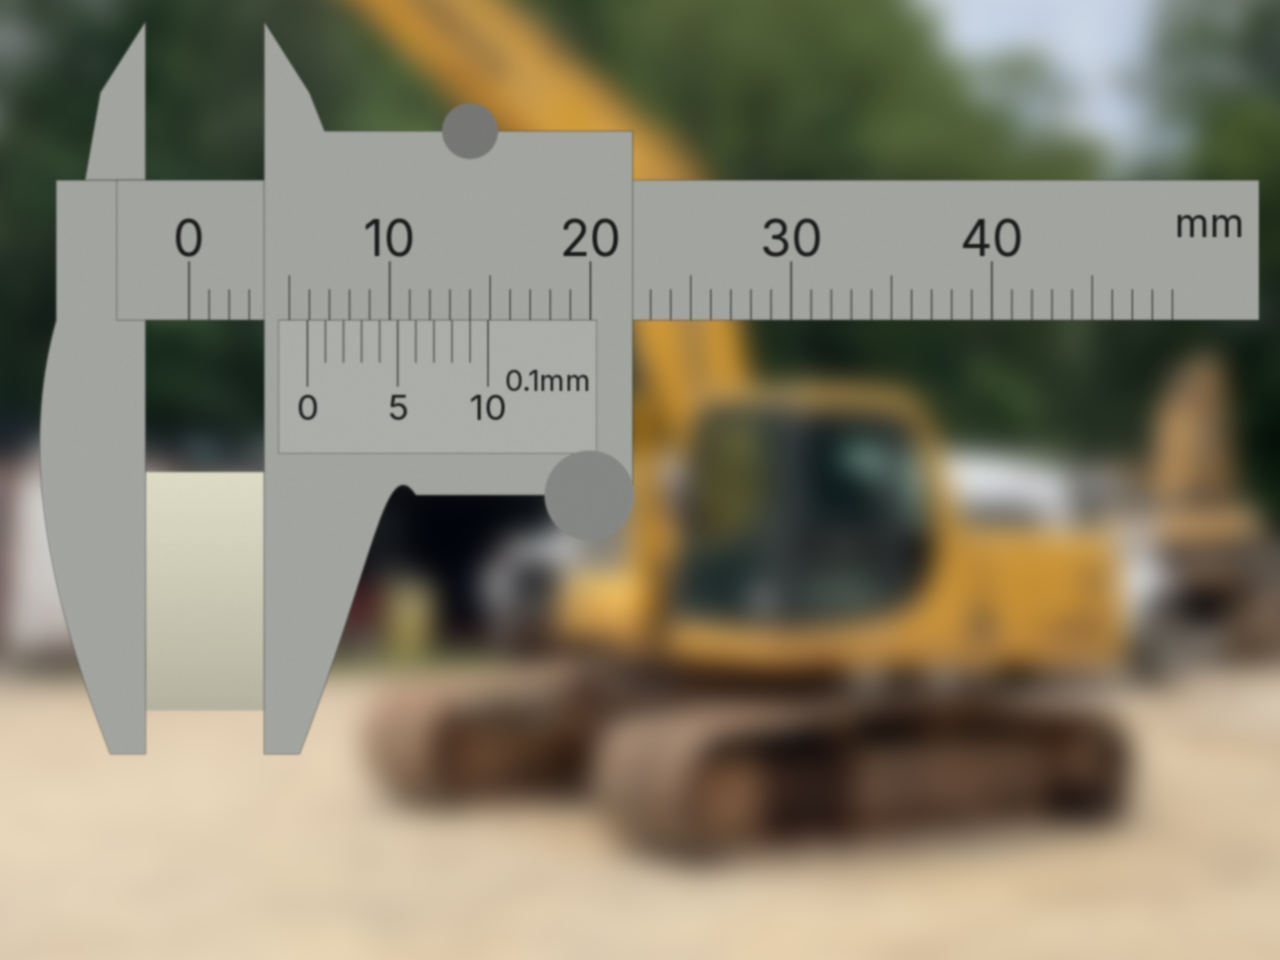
**5.9** mm
